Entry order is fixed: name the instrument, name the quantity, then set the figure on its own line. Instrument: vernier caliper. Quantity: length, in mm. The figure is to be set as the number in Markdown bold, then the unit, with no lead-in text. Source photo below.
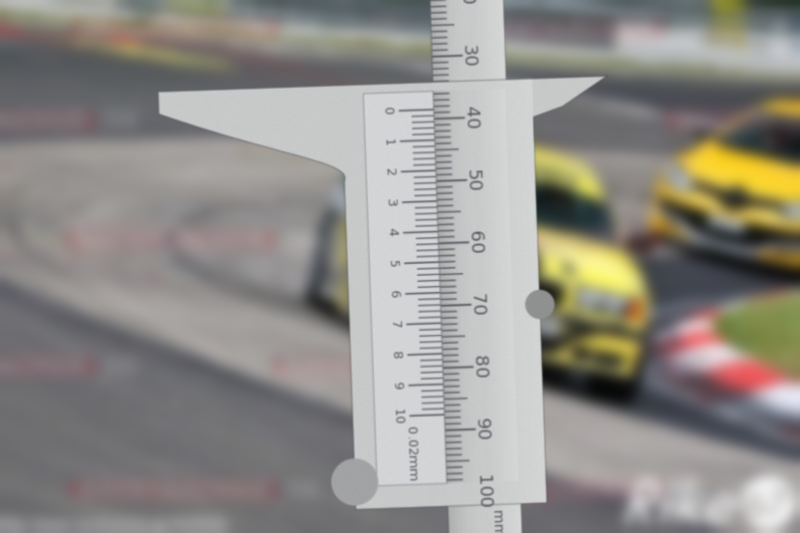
**38.5** mm
